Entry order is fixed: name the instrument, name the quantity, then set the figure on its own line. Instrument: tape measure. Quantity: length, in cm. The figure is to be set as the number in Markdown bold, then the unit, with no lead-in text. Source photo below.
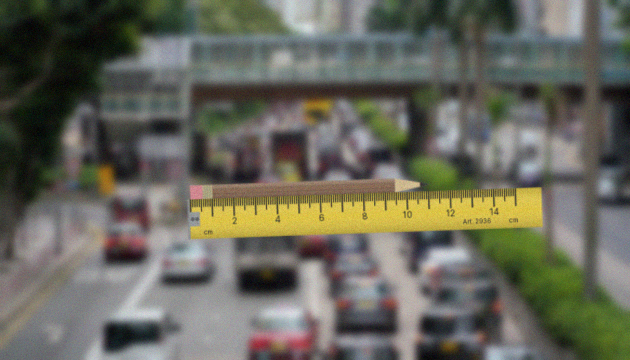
**11** cm
